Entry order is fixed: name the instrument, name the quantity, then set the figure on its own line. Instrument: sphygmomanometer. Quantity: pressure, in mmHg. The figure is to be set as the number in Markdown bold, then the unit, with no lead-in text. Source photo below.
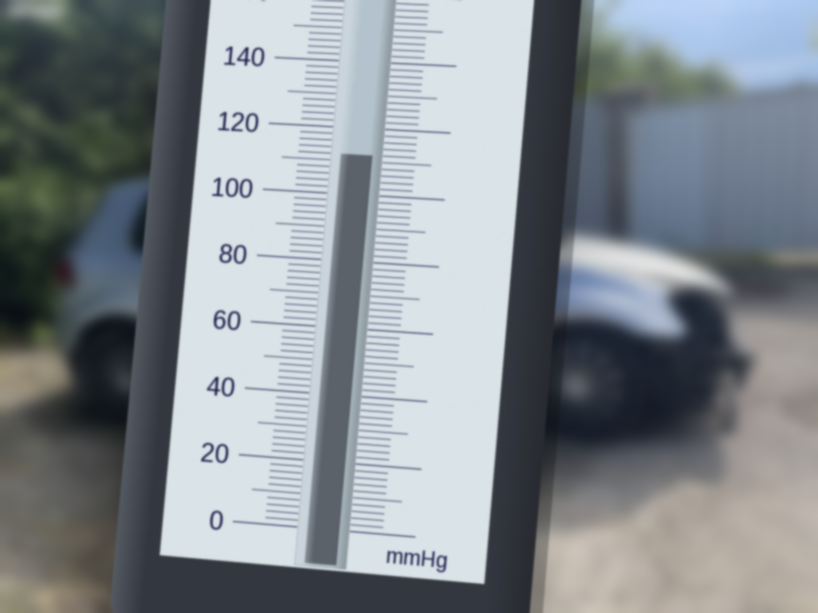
**112** mmHg
